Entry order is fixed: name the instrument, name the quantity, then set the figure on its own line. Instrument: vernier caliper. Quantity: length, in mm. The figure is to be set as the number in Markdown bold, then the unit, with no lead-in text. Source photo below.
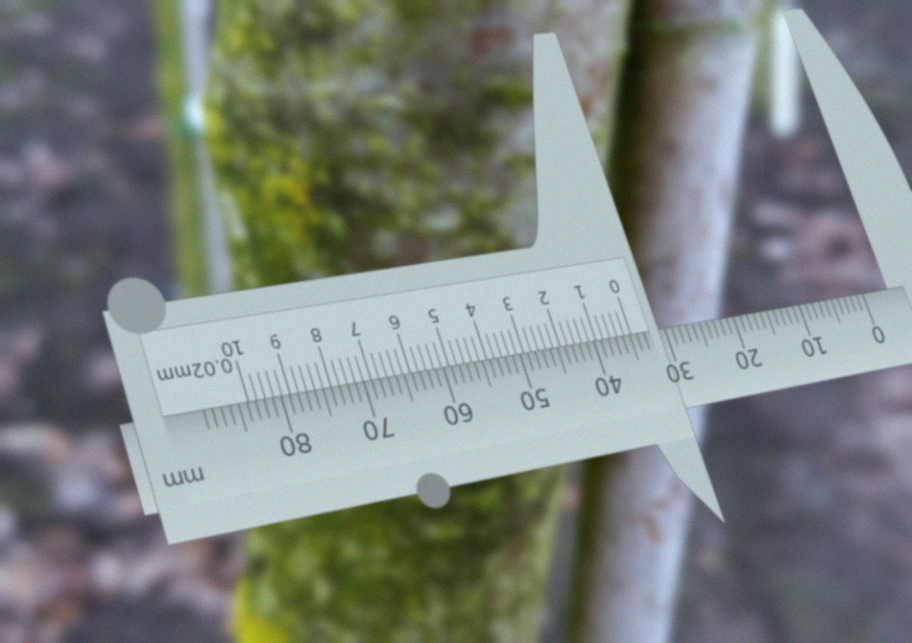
**34.8** mm
